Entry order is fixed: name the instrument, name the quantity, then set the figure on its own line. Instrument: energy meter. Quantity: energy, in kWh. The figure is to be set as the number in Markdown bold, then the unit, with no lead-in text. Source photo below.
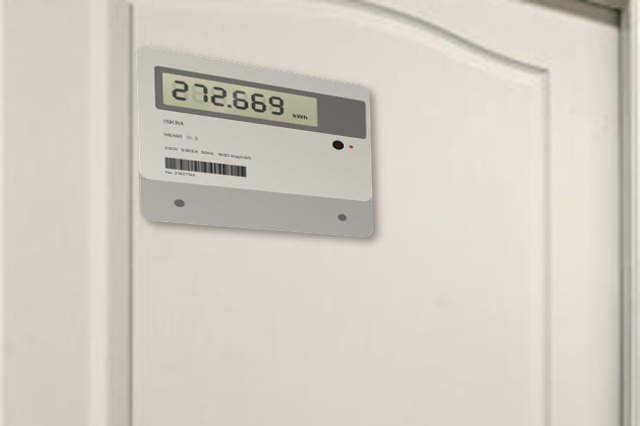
**272.669** kWh
